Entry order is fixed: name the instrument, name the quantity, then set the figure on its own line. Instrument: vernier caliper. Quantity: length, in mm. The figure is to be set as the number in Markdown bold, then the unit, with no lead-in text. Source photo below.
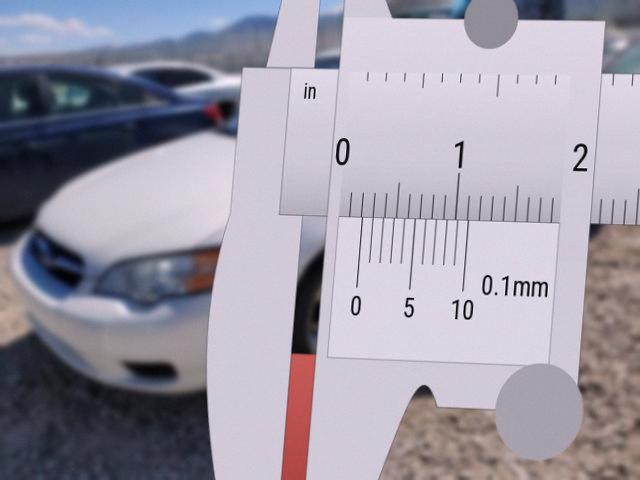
**2.1** mm
